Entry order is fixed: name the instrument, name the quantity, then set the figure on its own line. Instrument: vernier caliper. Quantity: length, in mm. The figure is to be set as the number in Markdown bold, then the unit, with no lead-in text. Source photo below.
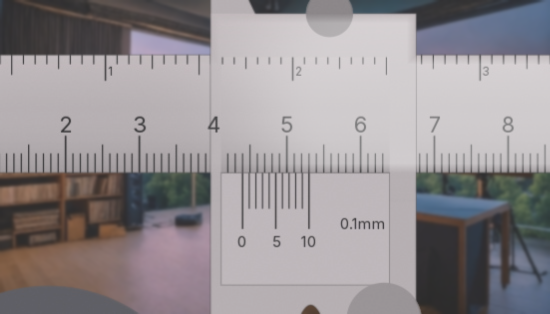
**44.0** mm
